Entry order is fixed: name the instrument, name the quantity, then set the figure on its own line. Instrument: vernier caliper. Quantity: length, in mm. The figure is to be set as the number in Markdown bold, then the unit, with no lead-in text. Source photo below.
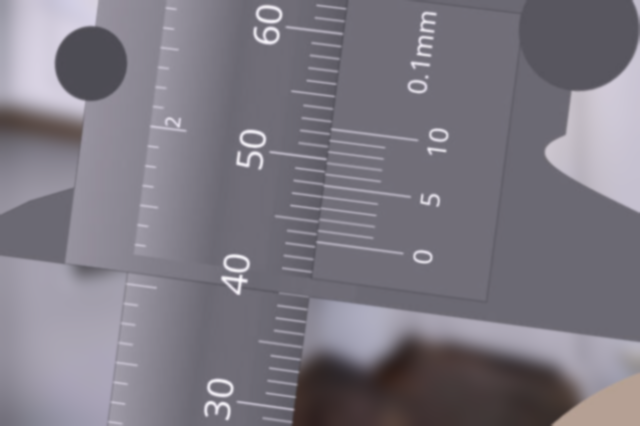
**43.4** mm
